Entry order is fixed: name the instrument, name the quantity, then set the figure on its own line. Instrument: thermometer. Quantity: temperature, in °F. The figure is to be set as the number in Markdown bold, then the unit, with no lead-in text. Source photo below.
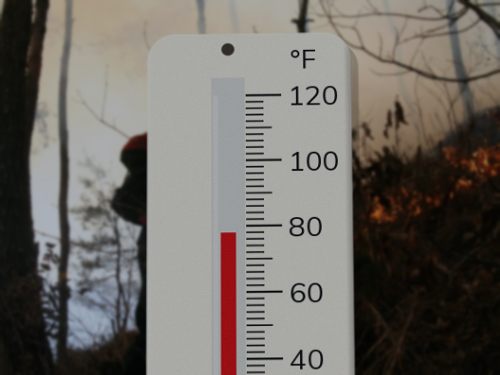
**78** °F
